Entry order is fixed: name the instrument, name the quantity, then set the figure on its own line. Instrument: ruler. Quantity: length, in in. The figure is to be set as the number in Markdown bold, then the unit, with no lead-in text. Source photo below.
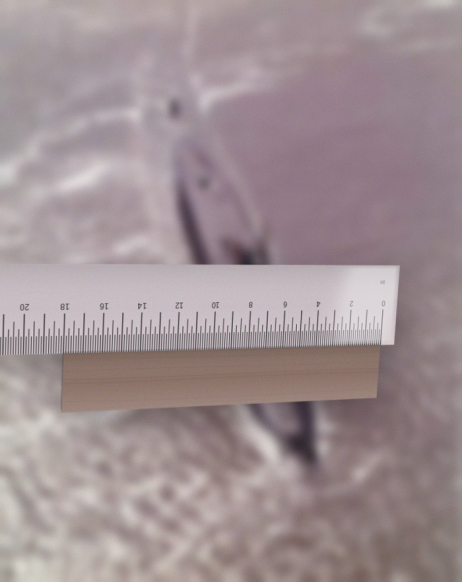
**18** in
